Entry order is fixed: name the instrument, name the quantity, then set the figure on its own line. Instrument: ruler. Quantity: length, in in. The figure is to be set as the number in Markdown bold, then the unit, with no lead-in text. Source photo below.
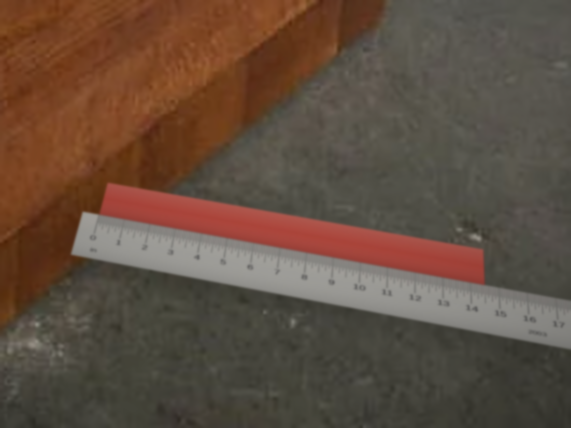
**14.5** in
